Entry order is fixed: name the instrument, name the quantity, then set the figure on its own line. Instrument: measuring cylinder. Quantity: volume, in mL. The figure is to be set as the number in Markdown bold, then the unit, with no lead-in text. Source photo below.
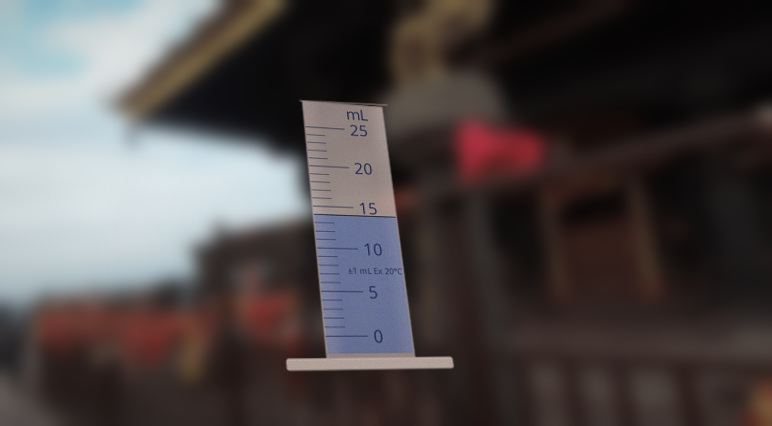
**14** mL
